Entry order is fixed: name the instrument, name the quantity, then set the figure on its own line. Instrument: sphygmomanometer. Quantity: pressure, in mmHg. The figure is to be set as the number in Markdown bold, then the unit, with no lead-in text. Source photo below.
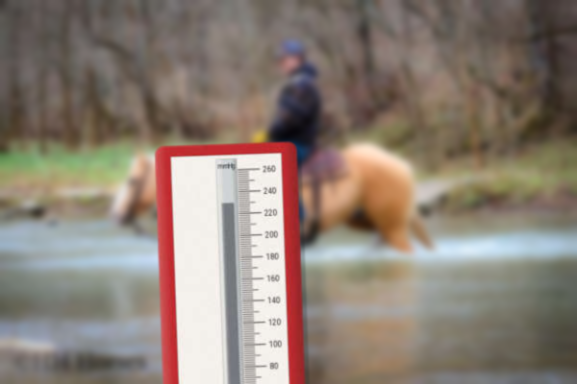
**230** mmHg
